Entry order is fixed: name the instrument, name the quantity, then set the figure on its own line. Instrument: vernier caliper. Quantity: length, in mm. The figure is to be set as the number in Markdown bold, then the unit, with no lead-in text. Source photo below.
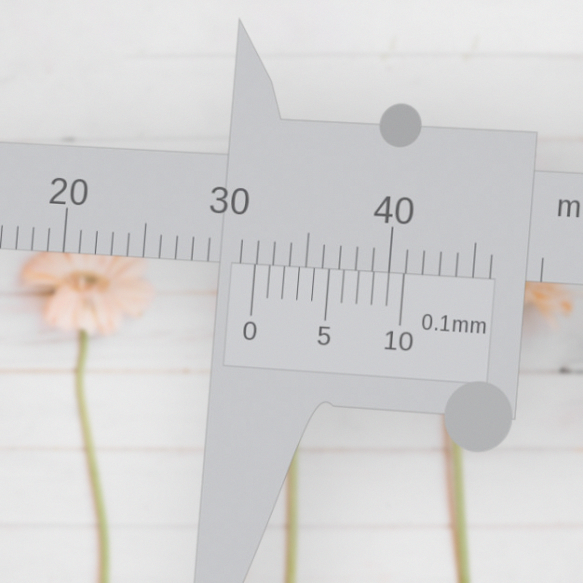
**31.9** mm
